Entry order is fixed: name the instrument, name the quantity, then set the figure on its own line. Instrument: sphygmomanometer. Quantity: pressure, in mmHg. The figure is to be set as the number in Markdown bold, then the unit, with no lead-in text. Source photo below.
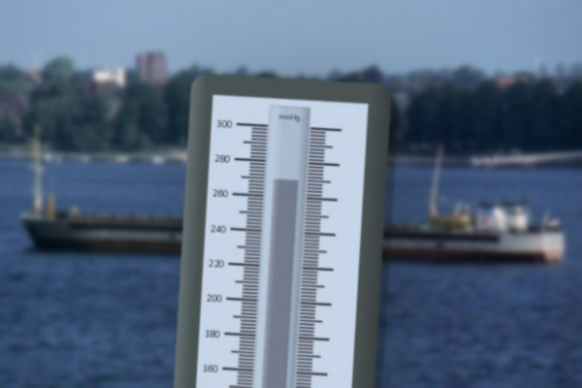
**270** mmHg
